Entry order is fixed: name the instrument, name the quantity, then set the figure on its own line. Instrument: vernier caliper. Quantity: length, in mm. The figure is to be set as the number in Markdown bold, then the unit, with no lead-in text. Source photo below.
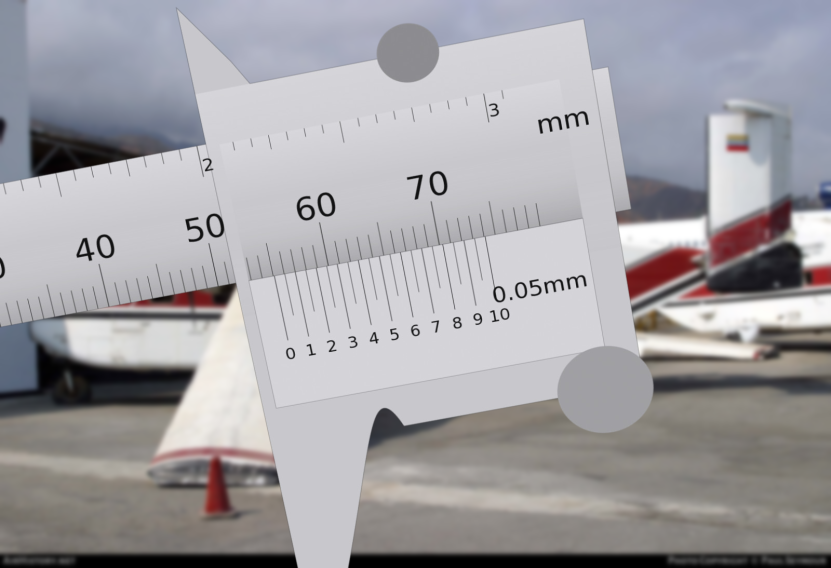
**55.1** mm
